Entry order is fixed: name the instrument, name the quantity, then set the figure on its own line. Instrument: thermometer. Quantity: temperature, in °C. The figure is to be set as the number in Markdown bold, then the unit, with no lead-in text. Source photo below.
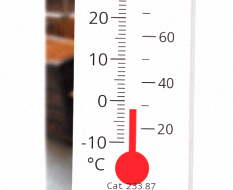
**-2** °C
